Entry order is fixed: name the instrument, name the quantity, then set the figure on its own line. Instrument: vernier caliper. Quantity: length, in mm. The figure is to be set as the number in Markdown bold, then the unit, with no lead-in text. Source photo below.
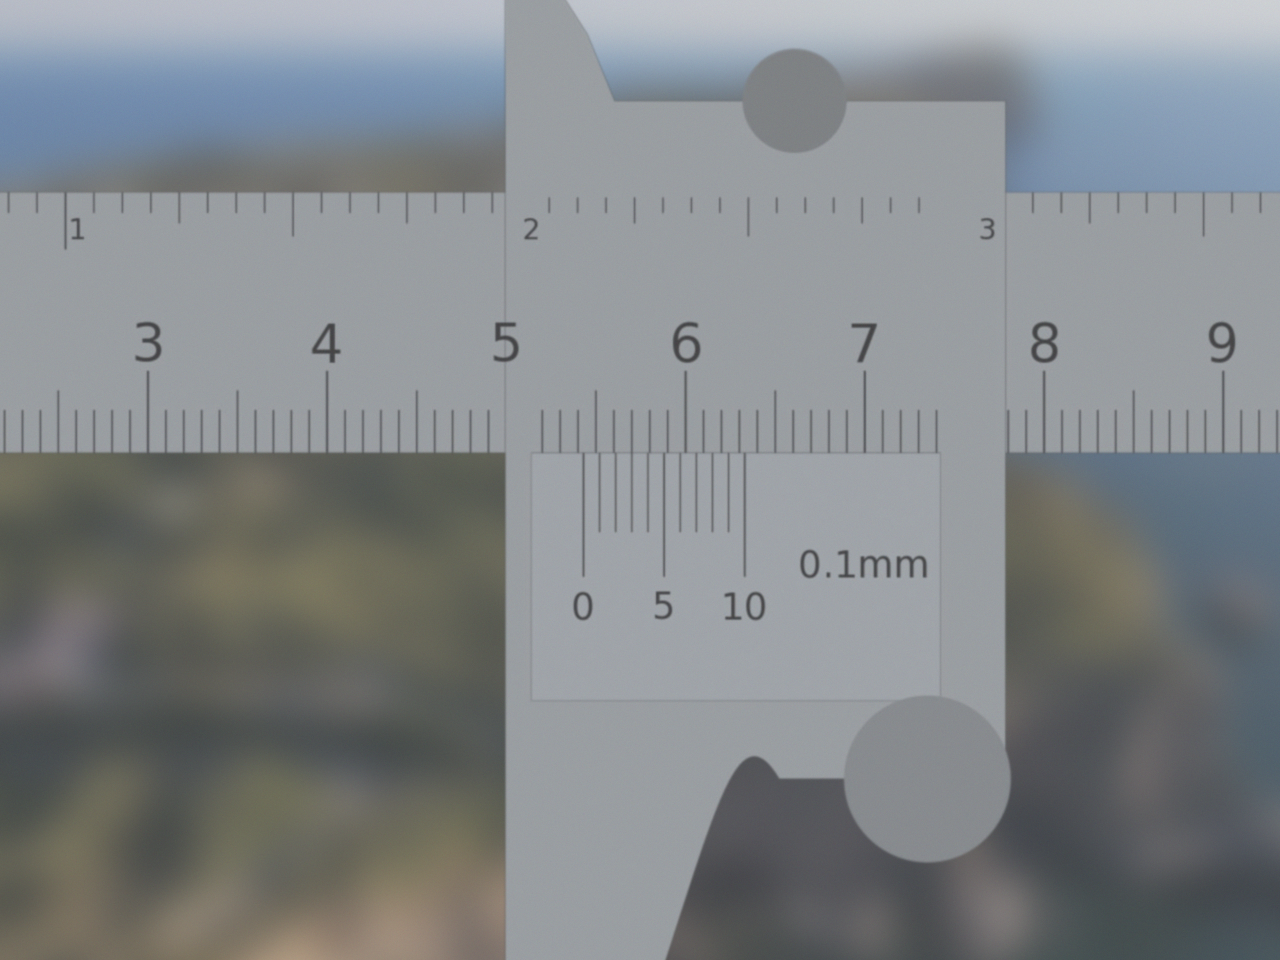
**54.3** mm
